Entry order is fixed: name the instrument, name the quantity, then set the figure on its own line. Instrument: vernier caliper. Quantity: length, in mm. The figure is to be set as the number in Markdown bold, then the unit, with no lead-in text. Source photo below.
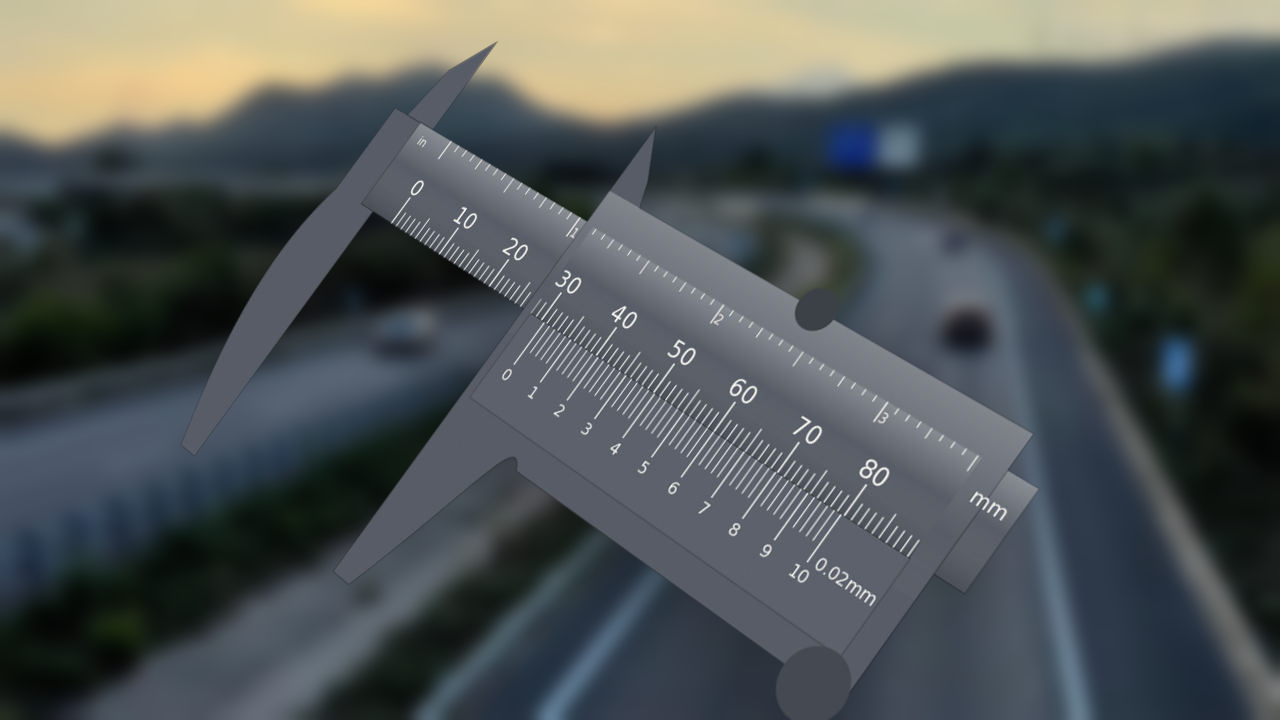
**30.6** mm
